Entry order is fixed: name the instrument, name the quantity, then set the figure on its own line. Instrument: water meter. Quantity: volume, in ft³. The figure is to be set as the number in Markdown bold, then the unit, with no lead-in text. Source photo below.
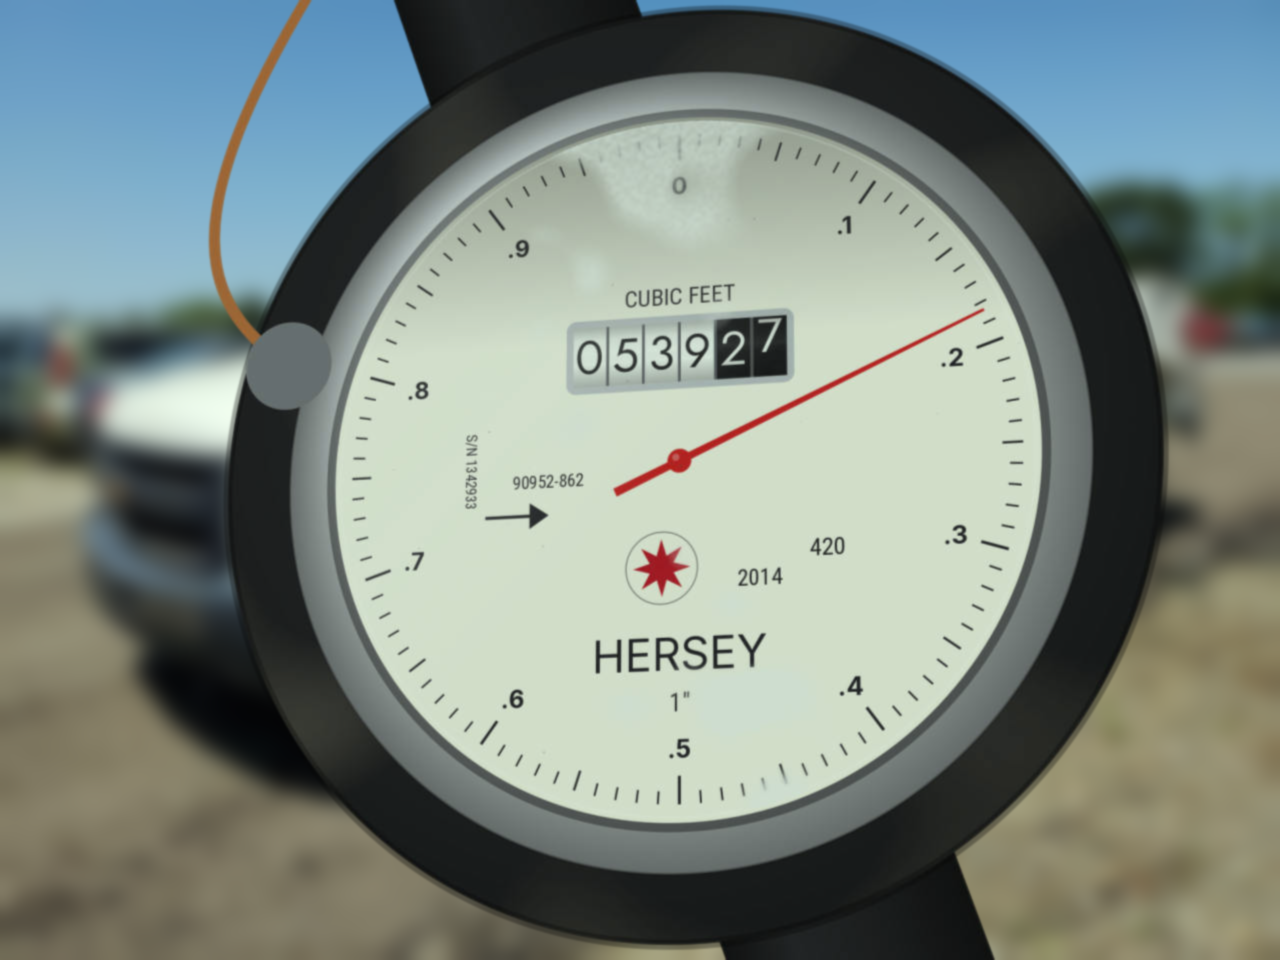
**53927.18** ft³
